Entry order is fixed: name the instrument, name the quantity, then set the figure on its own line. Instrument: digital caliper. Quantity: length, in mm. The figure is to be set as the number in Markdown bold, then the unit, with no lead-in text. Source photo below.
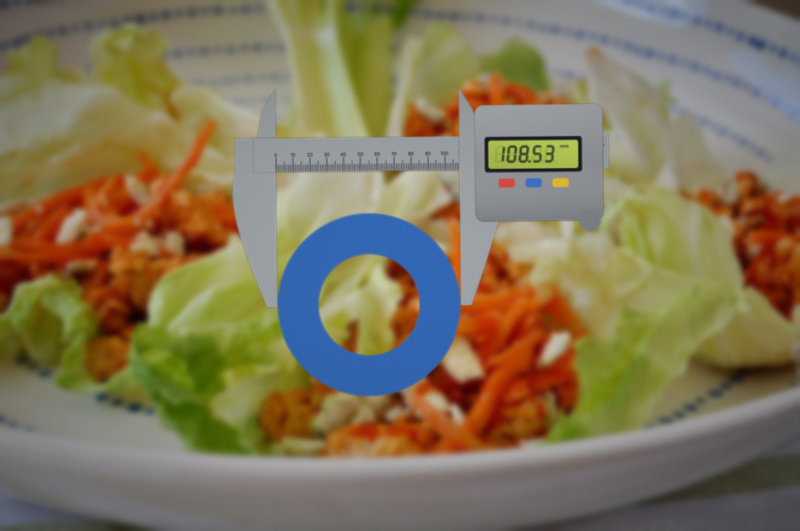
**108.53** mm
